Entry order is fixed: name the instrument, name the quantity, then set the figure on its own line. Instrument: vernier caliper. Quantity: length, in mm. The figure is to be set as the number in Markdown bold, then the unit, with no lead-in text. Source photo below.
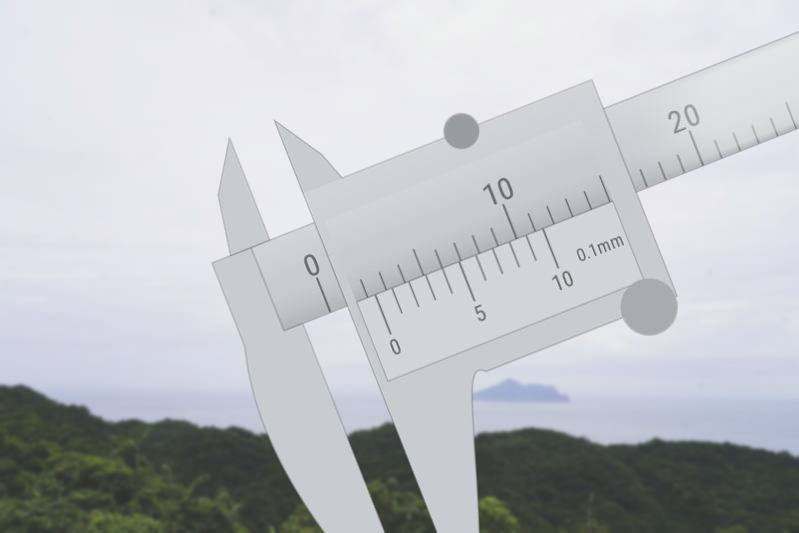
**2.4** mm
